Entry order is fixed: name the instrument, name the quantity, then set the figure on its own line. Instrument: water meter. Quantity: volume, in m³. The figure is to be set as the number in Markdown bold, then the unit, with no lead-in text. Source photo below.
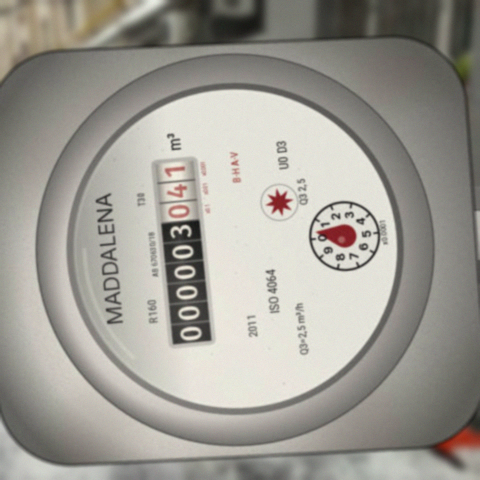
**3.0410** m³
